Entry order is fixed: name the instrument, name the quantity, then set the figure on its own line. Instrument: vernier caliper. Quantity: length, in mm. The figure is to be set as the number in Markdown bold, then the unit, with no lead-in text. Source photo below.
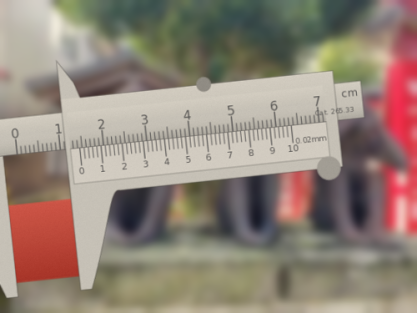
**14.5** mm
